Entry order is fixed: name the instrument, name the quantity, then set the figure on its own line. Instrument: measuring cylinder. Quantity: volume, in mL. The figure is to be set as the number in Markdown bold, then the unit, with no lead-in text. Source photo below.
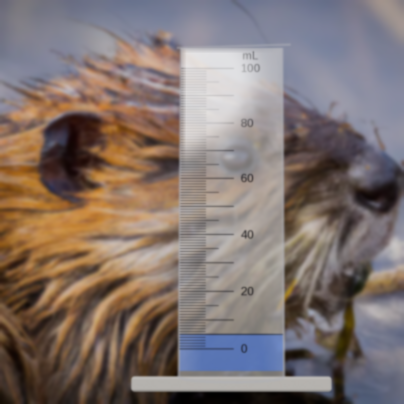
**5** mL
